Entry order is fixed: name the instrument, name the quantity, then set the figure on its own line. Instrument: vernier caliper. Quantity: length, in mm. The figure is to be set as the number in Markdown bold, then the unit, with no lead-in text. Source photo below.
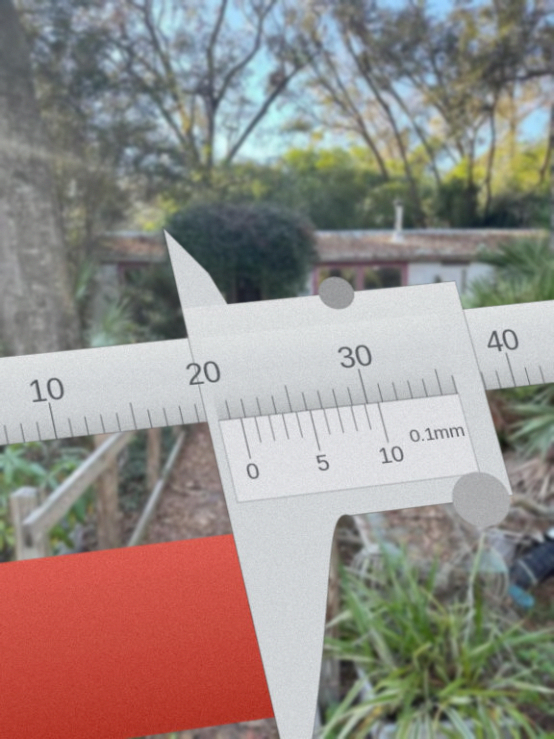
**21.7** mm
